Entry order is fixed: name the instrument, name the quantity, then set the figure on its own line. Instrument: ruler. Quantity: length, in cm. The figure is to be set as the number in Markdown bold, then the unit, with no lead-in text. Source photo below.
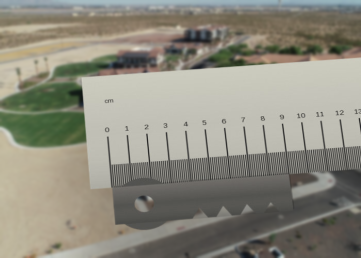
**9** cm
